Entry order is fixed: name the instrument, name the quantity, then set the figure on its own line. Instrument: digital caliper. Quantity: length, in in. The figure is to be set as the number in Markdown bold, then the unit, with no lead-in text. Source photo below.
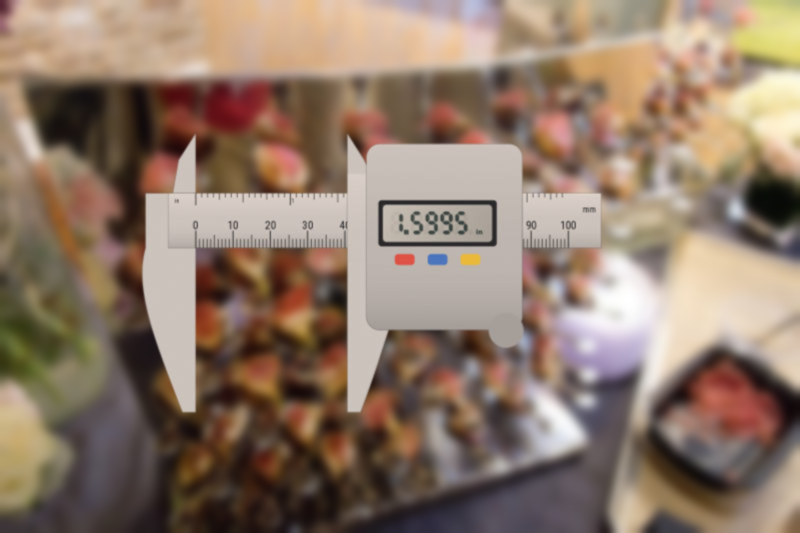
**1.5995** in
